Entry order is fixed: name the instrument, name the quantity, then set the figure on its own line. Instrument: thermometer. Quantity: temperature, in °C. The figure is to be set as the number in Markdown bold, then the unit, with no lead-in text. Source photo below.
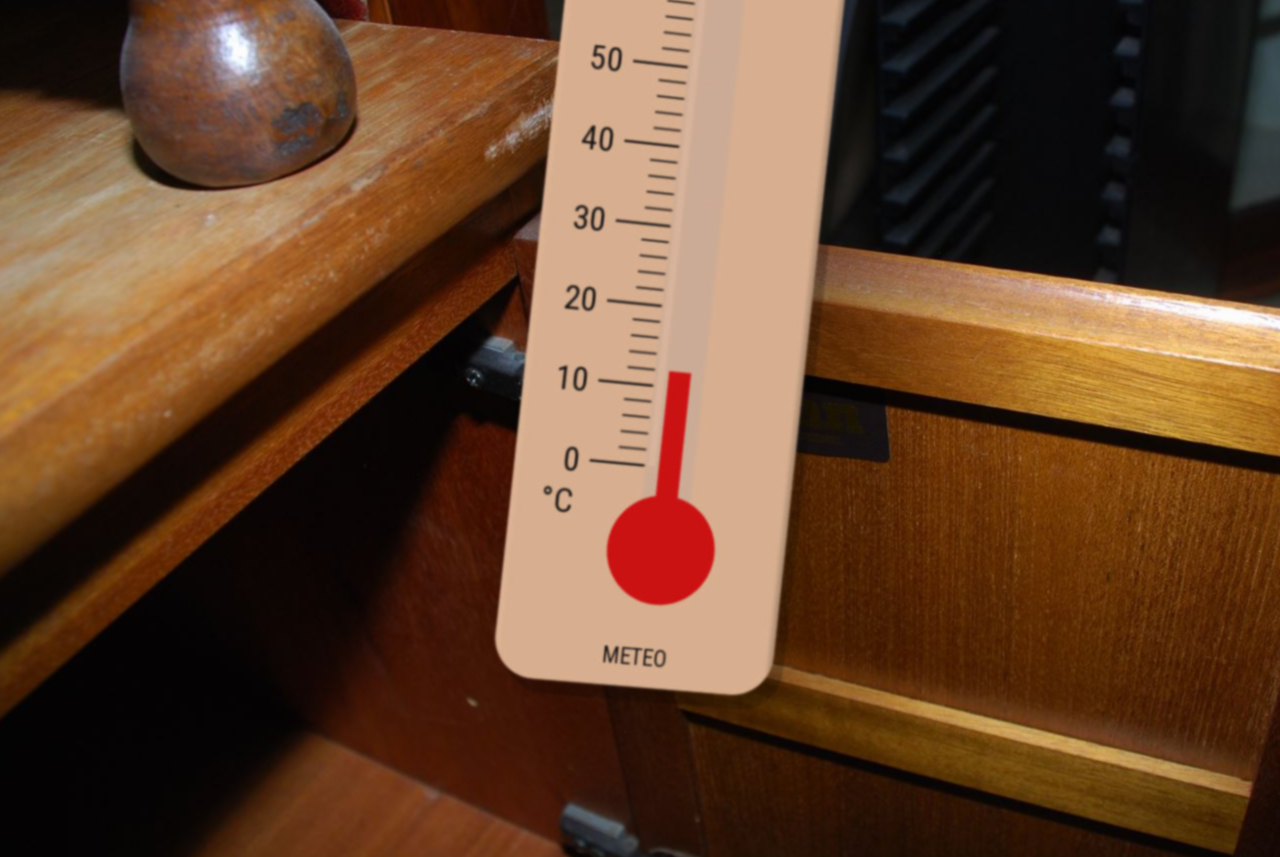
**12** °C
